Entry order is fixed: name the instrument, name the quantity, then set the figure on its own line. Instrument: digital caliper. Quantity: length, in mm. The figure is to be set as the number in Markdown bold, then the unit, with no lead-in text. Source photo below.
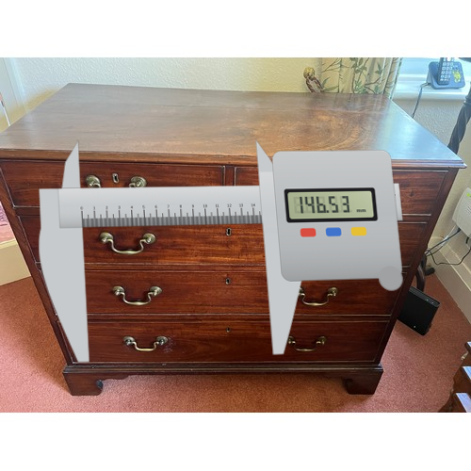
**146.53** mm
